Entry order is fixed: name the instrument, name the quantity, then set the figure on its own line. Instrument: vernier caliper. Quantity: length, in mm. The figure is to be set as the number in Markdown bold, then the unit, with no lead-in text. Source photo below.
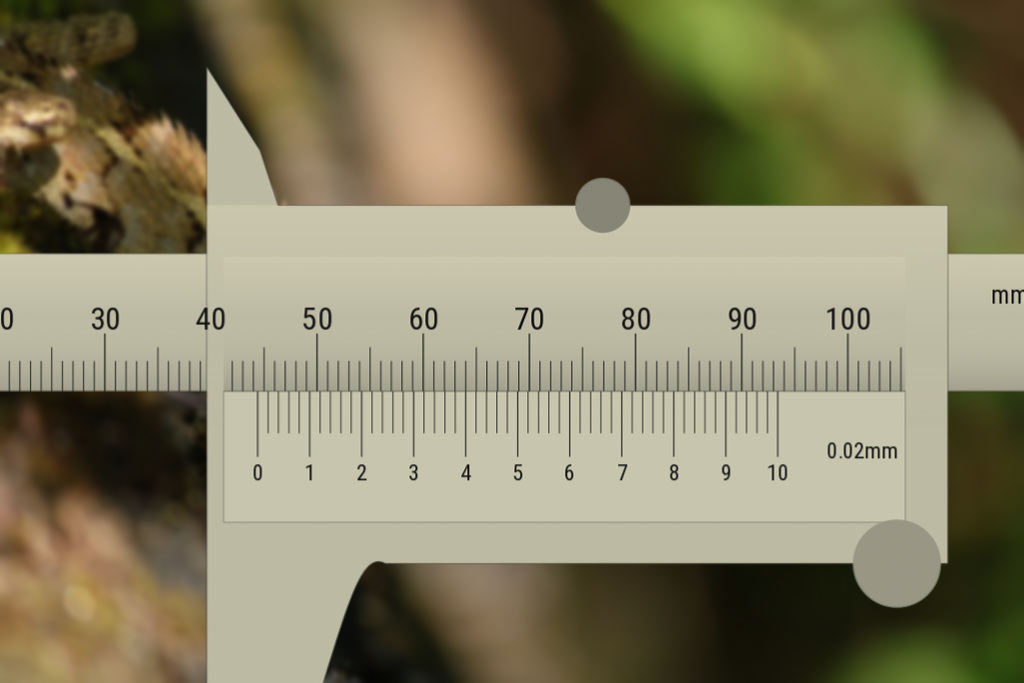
**44.4** mm
